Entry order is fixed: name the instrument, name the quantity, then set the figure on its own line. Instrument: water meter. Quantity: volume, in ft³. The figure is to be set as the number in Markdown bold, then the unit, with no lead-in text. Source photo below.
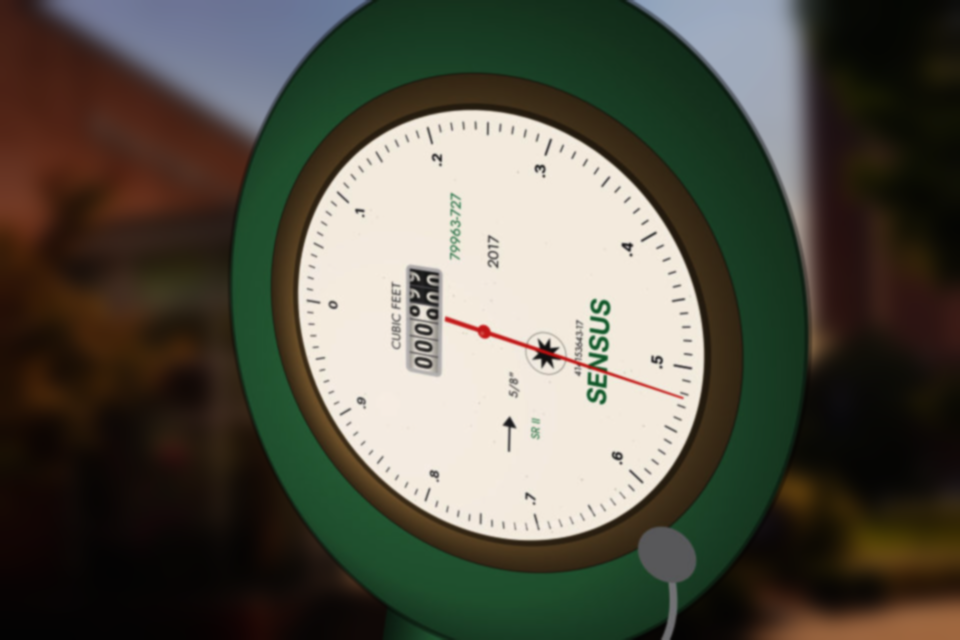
**899.52** ft³
